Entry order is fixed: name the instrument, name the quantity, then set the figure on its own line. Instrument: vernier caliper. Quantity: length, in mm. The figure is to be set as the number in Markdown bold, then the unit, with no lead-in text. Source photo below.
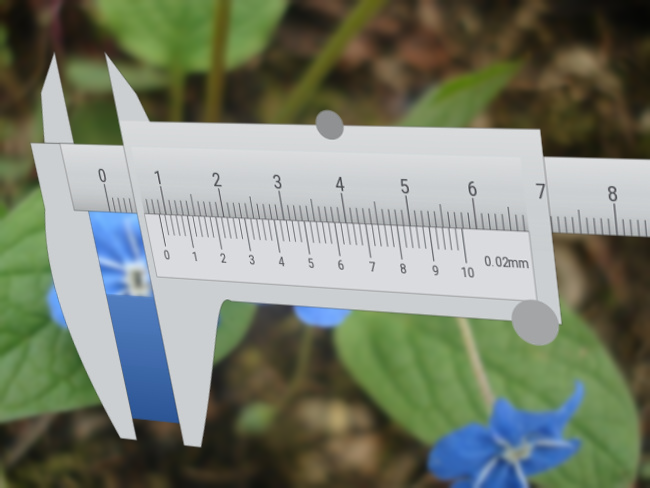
**8.8** mm
